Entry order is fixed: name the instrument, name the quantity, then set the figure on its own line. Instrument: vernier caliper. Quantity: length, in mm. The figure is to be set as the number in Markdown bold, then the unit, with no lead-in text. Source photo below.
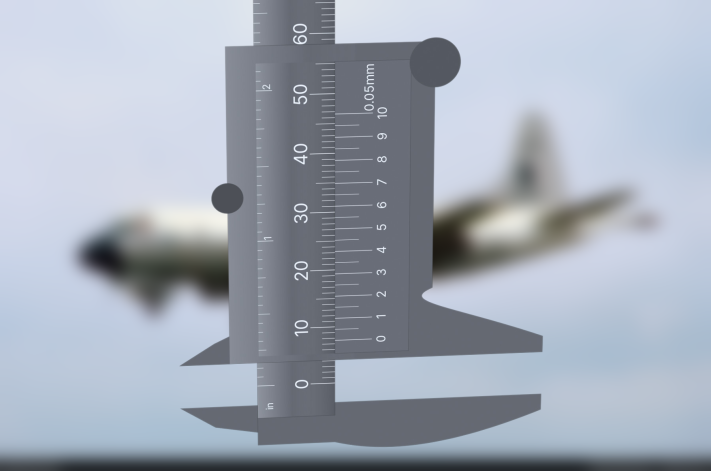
**7.6** mm
